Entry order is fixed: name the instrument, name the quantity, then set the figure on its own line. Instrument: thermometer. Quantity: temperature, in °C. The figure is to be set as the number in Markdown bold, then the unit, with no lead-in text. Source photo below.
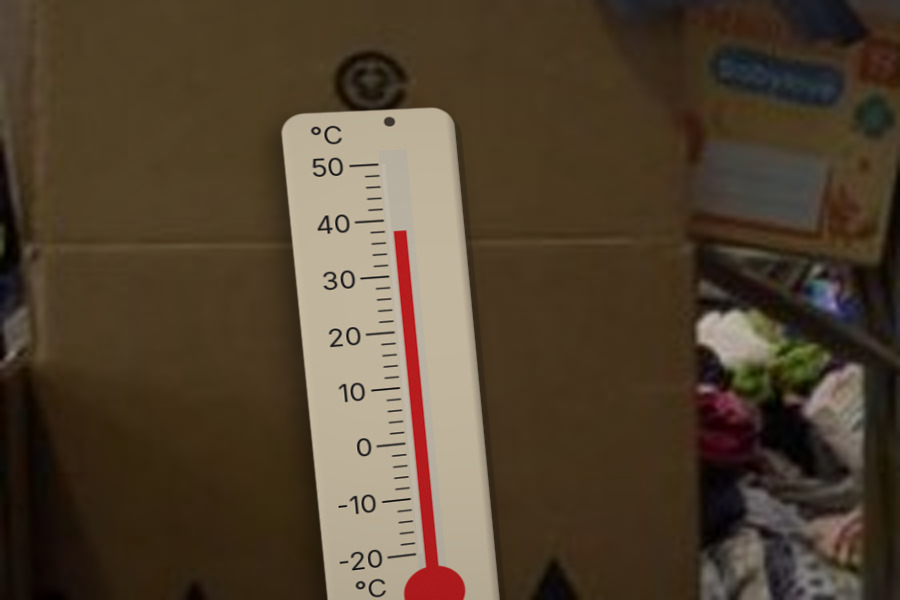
**38** °C
